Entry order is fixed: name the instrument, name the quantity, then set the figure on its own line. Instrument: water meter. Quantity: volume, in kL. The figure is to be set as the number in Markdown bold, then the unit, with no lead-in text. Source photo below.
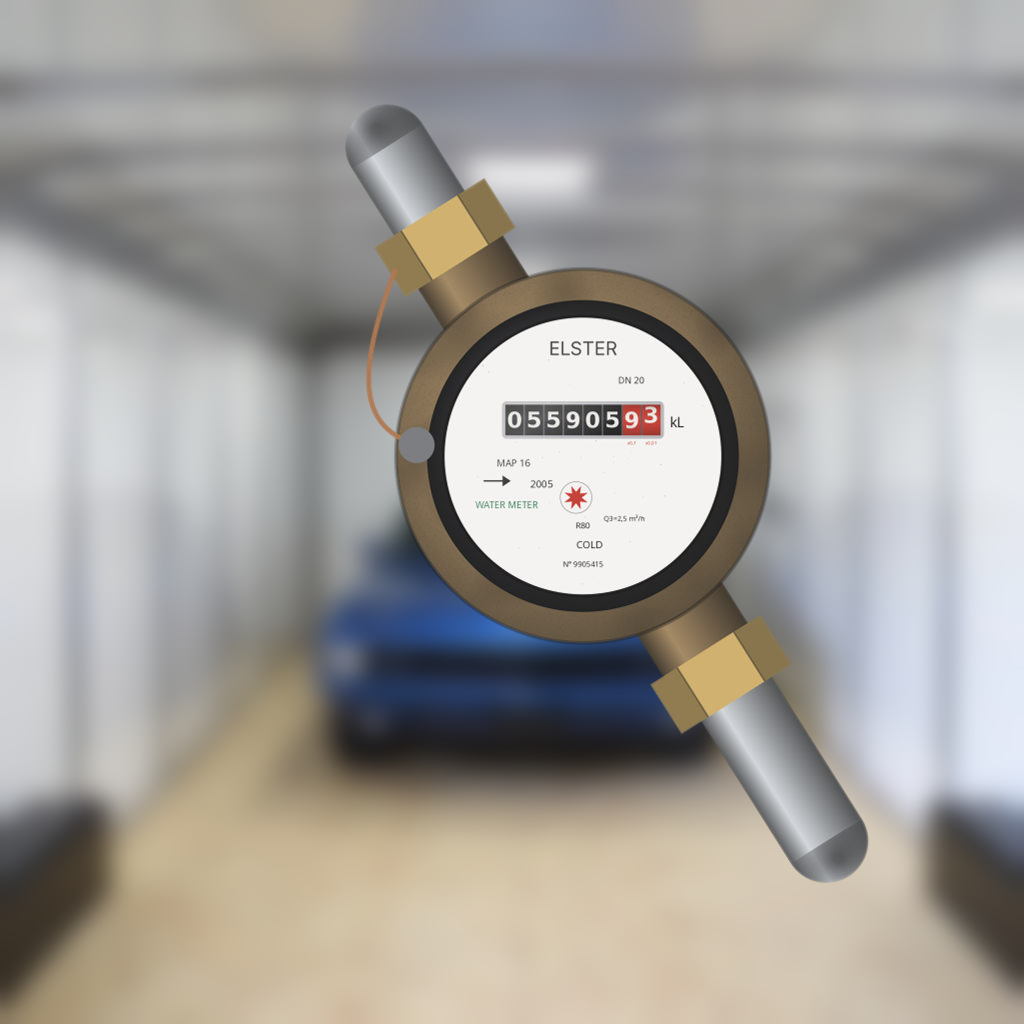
**55905.93** kL
